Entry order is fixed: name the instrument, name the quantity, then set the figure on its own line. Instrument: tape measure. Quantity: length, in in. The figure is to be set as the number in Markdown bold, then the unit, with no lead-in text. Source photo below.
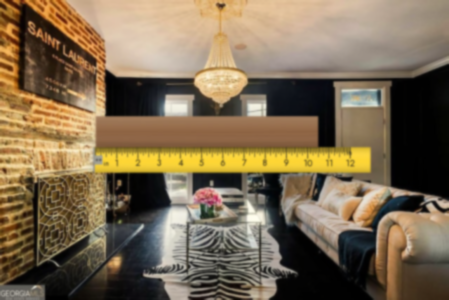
**10.5** in
